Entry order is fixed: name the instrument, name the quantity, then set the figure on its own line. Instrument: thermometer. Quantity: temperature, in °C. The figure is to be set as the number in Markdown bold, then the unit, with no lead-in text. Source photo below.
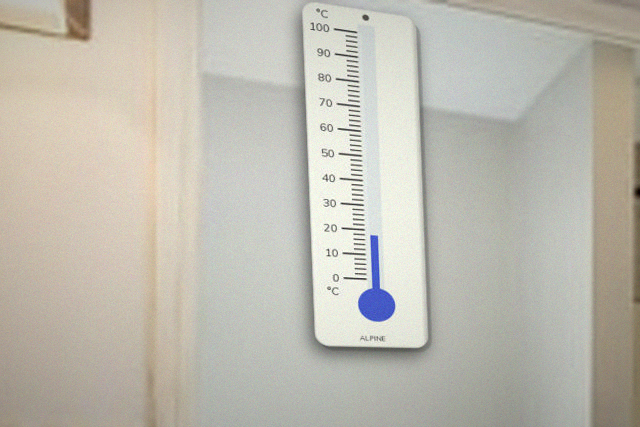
**18** °C
